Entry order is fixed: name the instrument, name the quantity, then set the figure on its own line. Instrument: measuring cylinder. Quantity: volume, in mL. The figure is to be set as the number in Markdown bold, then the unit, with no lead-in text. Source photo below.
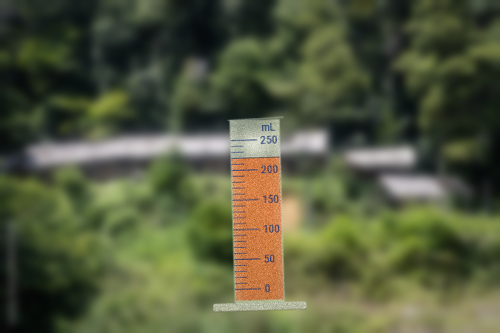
**220** mL
